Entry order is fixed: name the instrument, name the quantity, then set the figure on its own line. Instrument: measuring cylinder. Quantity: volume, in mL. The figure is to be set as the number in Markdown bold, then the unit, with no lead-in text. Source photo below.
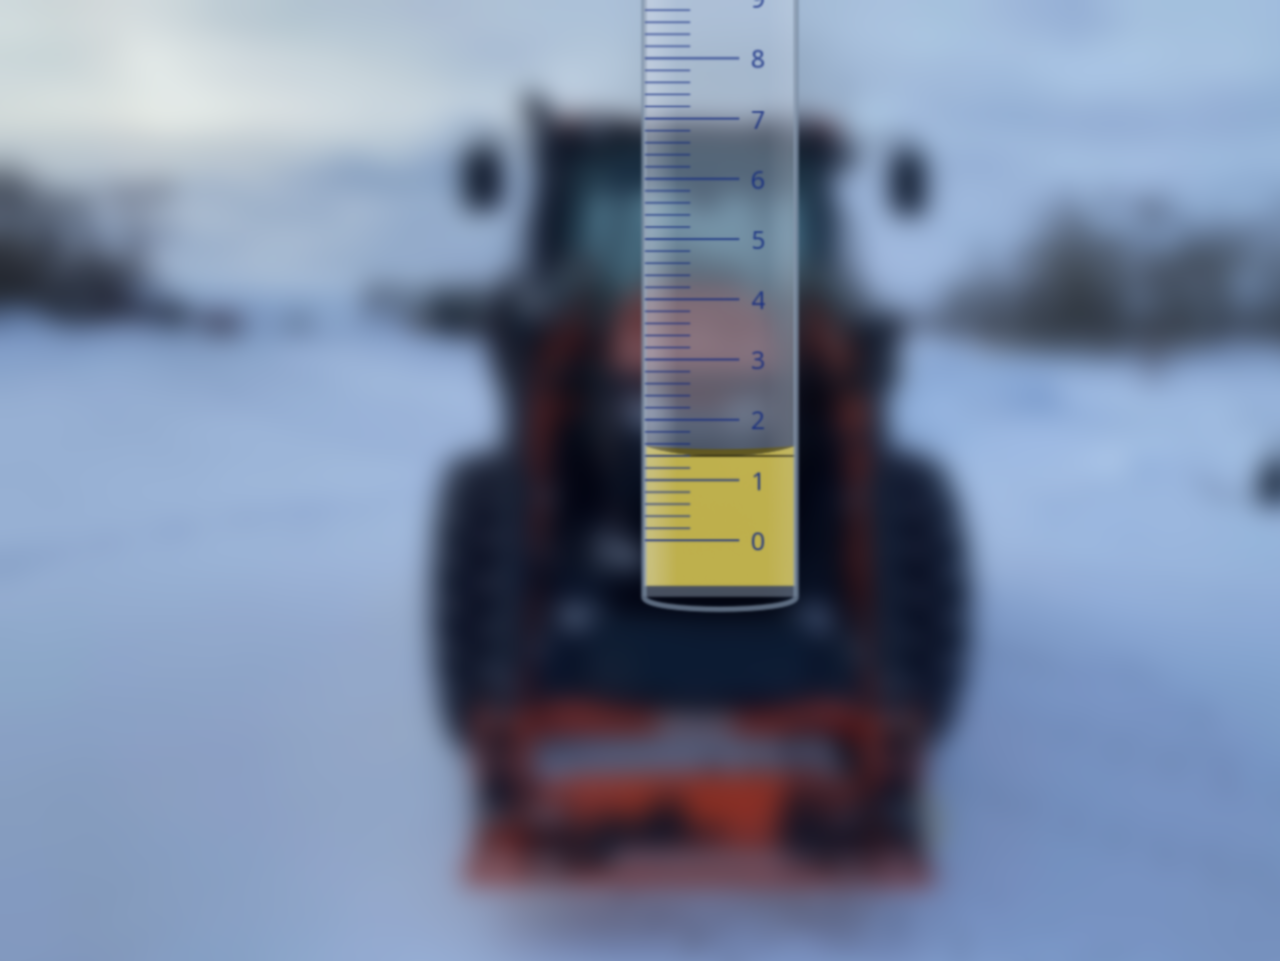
**1.4** mL
